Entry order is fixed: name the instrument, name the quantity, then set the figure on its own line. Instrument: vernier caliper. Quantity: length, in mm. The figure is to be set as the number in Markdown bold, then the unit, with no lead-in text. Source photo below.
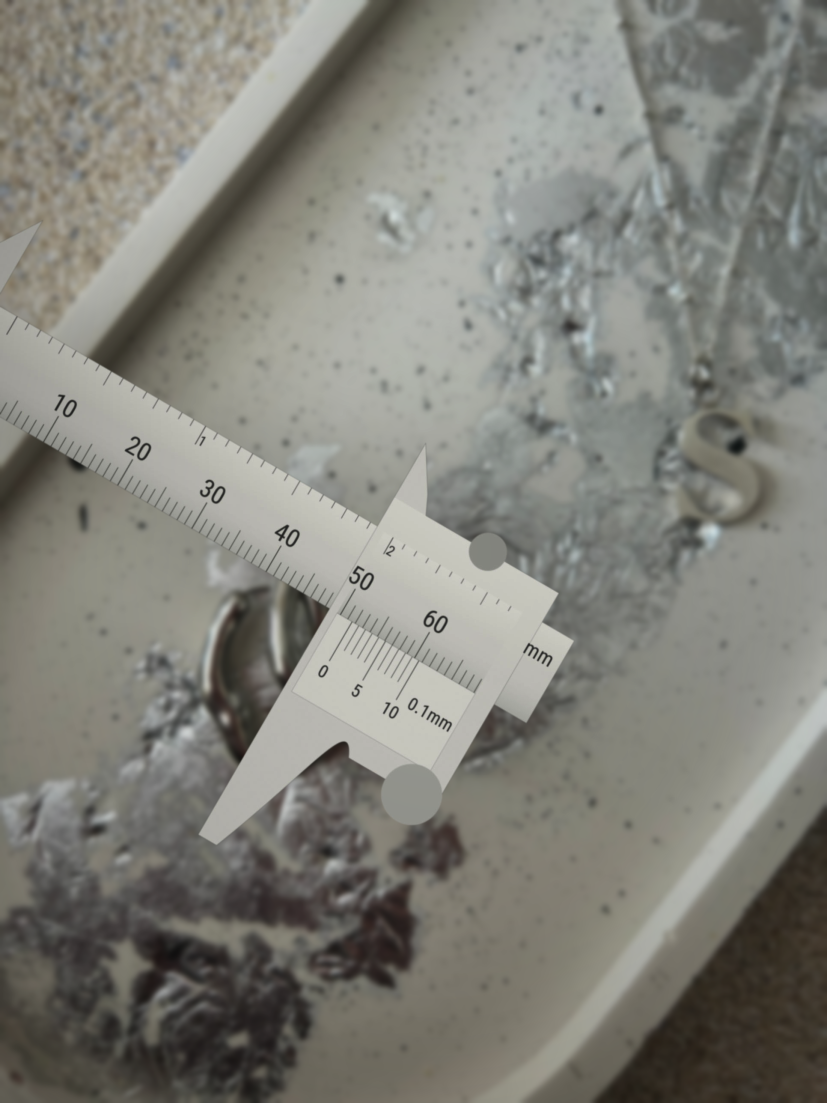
**51.6** mm
